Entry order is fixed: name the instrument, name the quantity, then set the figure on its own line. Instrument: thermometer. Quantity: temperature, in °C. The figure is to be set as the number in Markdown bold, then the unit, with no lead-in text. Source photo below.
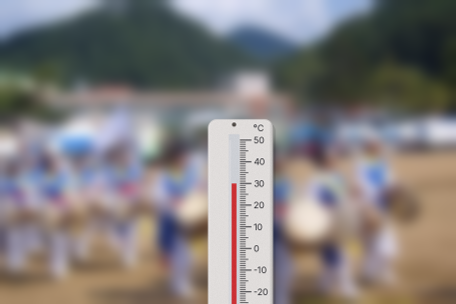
**30** °C
